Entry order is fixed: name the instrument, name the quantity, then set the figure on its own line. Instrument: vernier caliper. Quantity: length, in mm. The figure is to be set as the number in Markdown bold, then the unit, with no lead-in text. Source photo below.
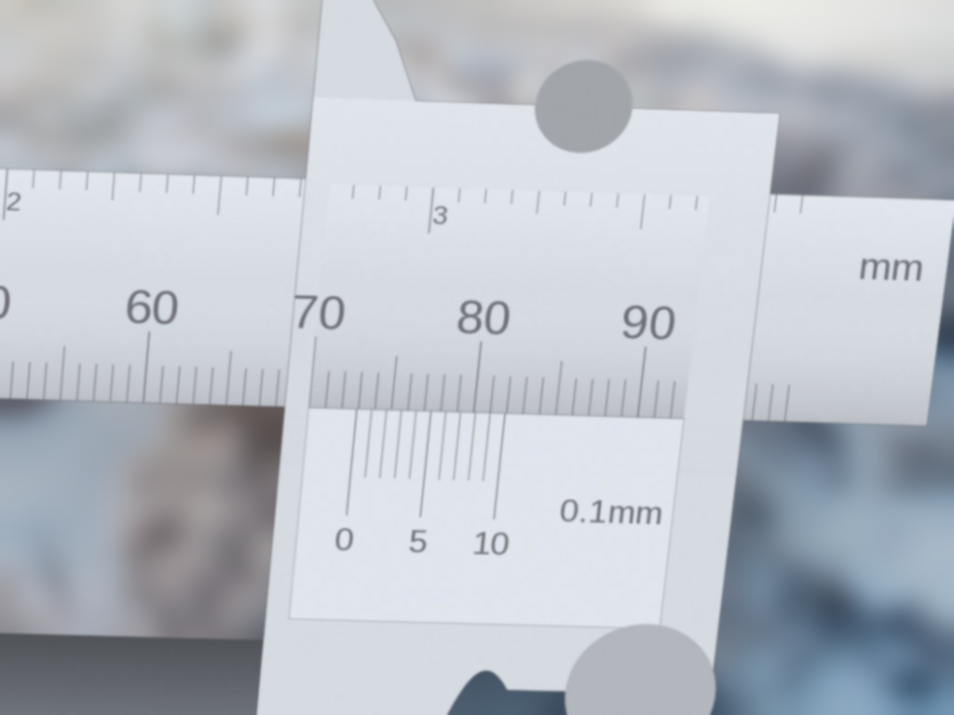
**72.9** mm
